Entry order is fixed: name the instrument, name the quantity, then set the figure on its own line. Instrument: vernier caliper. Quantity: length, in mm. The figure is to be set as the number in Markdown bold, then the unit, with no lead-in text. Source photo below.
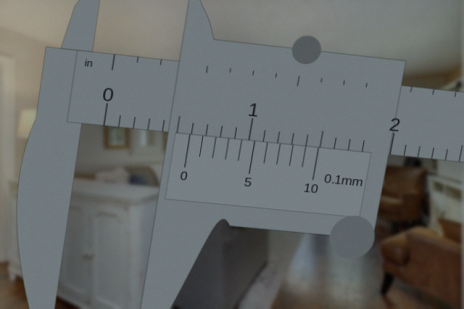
**5.9** mm
